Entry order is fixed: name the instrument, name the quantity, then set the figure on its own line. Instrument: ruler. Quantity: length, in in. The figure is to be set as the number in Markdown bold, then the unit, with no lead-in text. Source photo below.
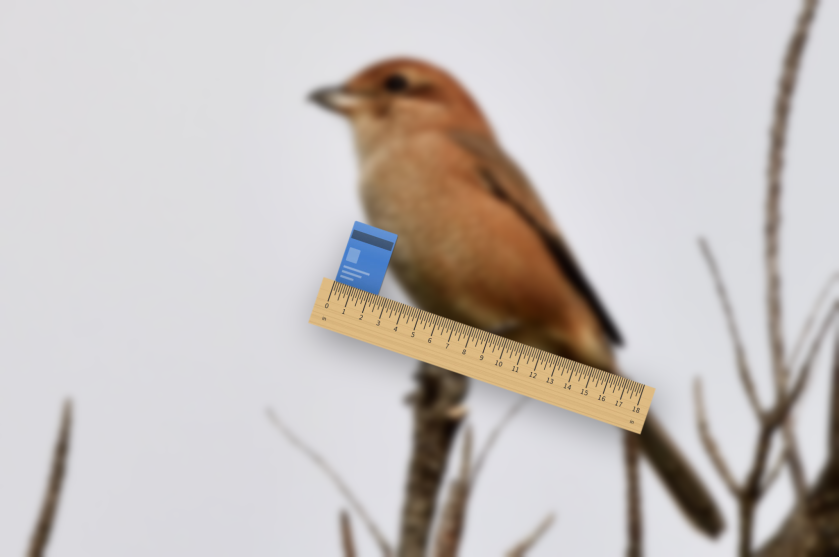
**2.5** in
